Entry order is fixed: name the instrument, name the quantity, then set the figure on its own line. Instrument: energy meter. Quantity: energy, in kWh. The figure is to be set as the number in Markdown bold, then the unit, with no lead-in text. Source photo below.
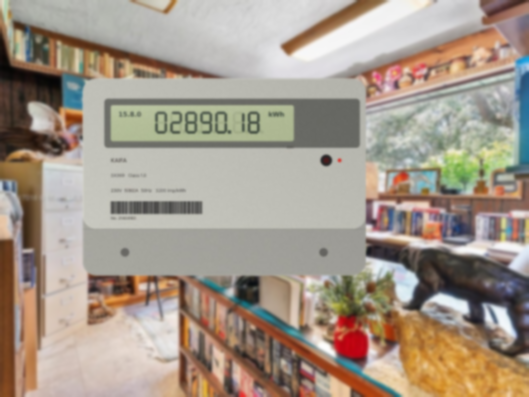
**2890.18** kWh
